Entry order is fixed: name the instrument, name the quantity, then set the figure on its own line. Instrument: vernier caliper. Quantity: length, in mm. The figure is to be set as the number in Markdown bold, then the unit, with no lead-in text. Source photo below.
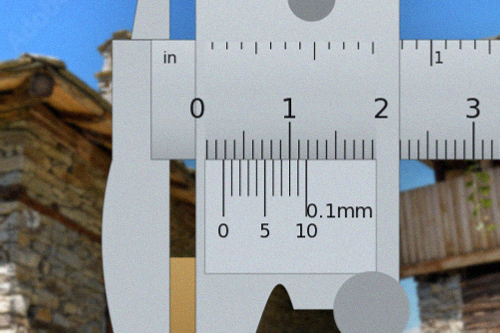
**2.8** mm
